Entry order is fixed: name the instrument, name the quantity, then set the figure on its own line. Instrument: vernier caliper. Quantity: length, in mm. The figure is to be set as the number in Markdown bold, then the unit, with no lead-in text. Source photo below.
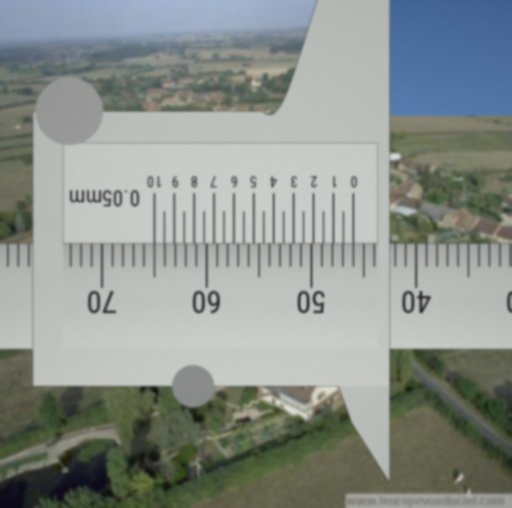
**46.0** mm
